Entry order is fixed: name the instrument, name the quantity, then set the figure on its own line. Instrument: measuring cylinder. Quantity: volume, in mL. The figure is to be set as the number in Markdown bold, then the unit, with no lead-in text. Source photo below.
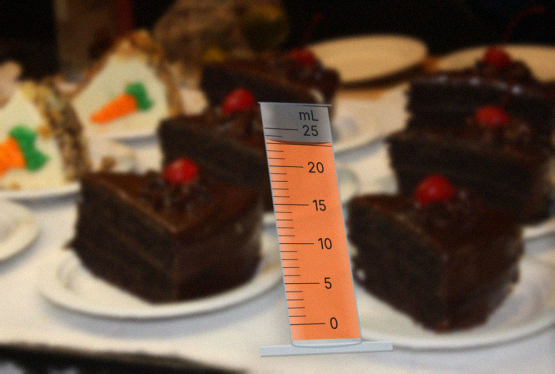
**23** mL
